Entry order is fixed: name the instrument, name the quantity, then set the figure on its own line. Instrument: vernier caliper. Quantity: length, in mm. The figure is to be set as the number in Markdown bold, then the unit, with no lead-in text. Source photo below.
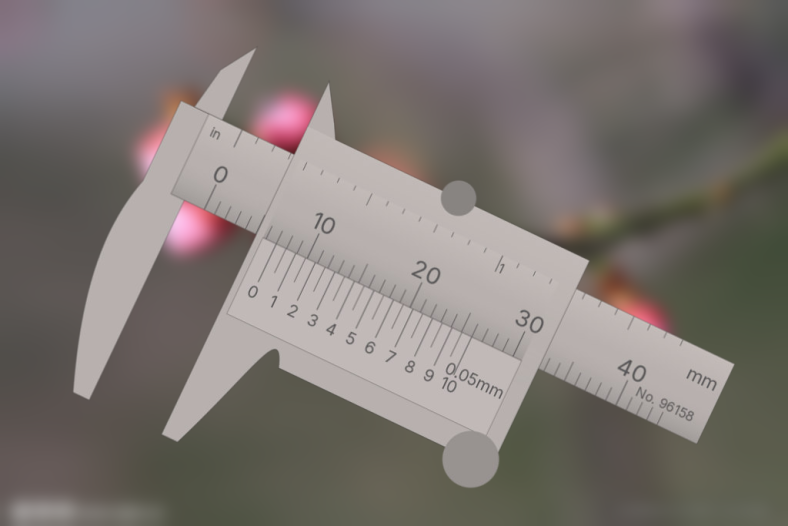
**7.0** mm
